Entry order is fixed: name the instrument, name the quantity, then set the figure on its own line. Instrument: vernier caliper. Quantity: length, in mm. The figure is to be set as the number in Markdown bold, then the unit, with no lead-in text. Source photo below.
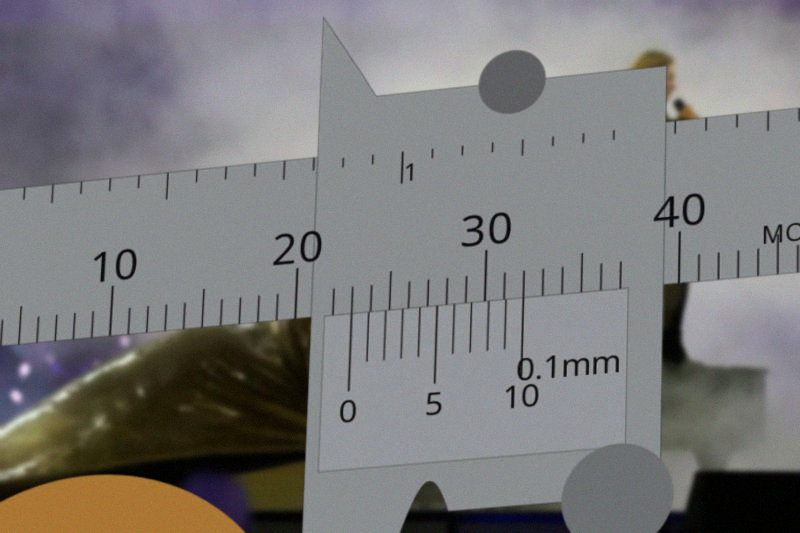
**23.0** mm
